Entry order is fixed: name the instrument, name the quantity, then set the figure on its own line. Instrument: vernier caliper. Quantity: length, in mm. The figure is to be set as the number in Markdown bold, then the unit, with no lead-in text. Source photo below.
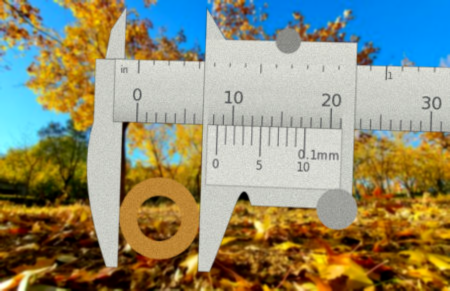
**8.4** mm
